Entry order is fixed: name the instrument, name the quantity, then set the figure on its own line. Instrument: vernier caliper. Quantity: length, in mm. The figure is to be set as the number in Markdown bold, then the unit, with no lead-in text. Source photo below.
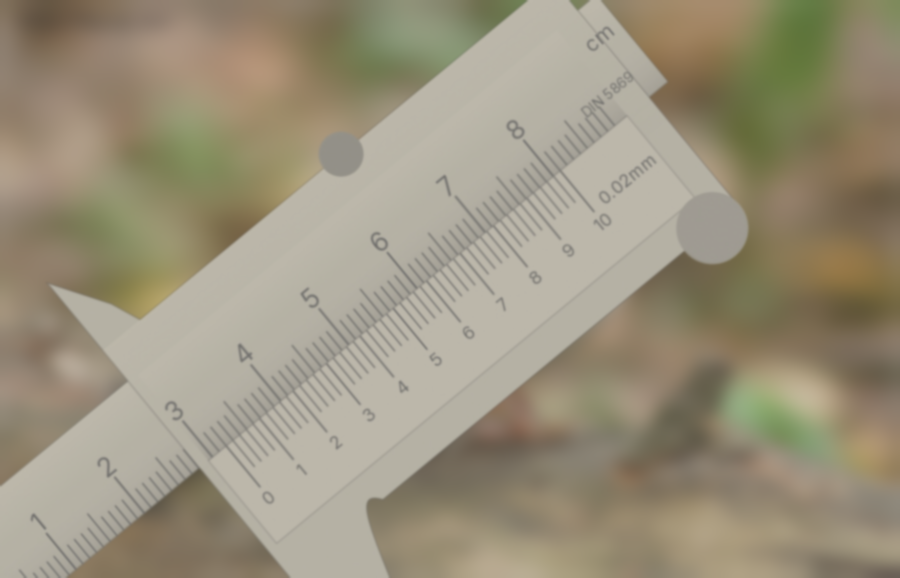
**32.0** mm
